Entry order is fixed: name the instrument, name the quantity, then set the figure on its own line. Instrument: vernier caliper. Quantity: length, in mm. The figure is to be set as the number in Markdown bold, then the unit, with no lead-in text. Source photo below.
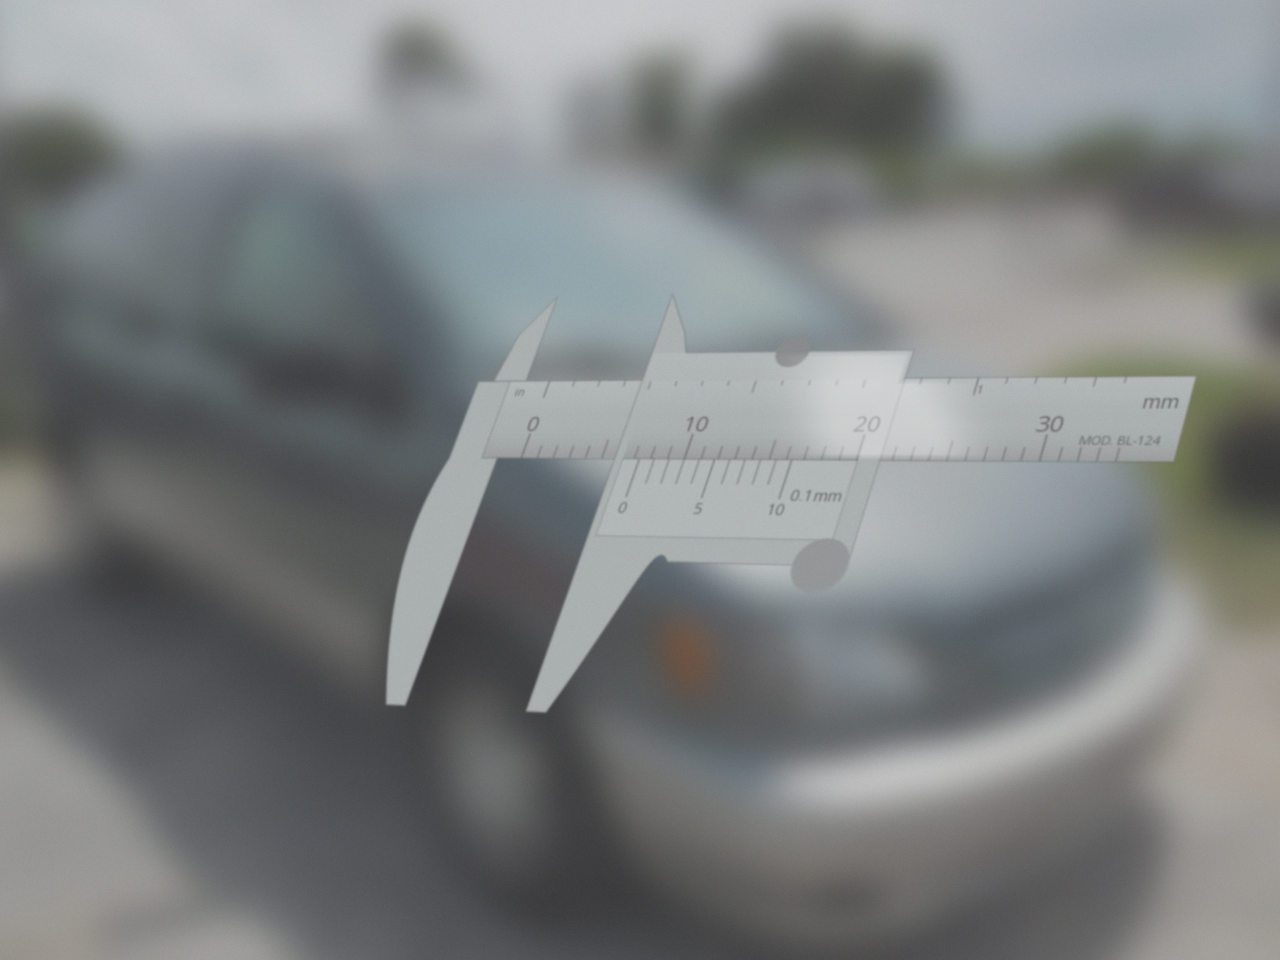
**7.3** mm
